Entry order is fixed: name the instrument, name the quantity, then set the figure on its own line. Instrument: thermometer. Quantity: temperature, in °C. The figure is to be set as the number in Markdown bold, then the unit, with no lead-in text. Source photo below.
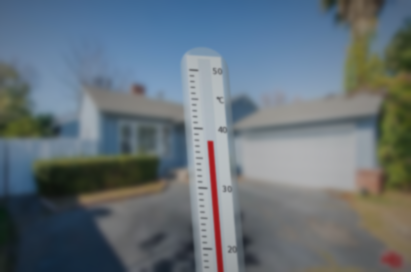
**38** °C
